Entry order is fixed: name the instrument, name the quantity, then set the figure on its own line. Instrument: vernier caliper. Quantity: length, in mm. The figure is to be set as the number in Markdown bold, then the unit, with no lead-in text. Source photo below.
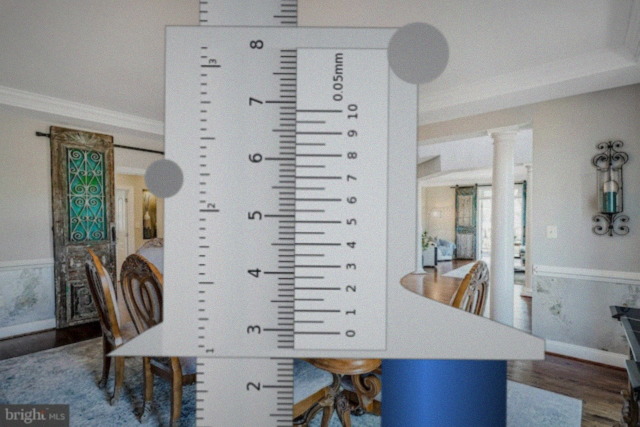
**29.5** mm
